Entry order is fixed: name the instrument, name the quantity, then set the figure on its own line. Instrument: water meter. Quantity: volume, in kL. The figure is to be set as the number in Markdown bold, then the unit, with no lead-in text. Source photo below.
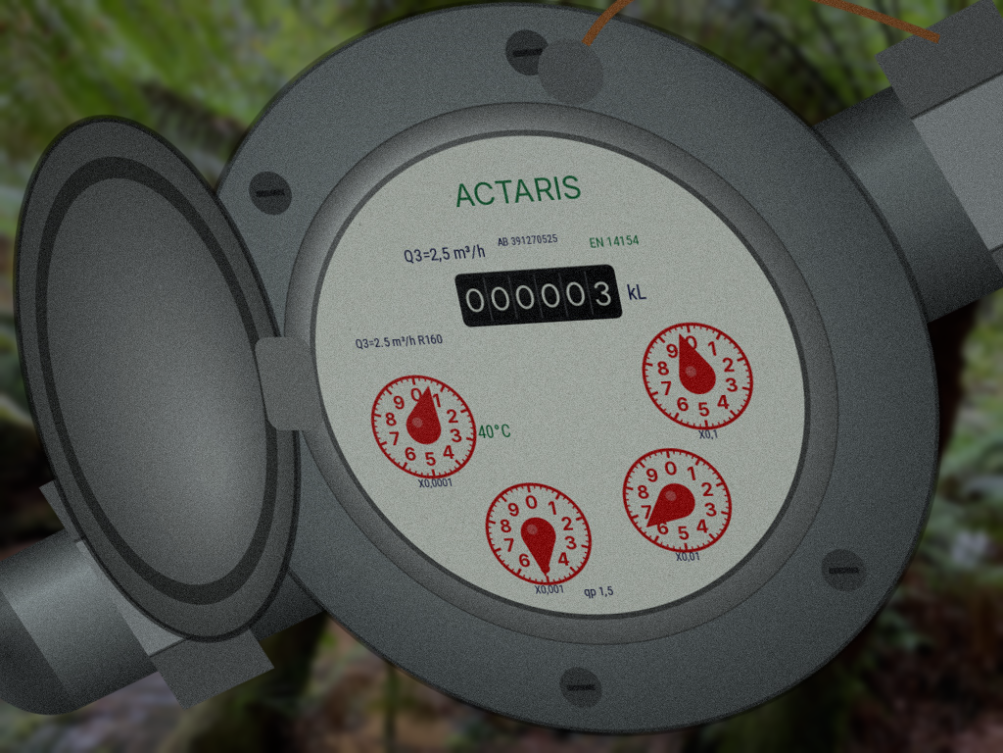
**2.9650** kL
